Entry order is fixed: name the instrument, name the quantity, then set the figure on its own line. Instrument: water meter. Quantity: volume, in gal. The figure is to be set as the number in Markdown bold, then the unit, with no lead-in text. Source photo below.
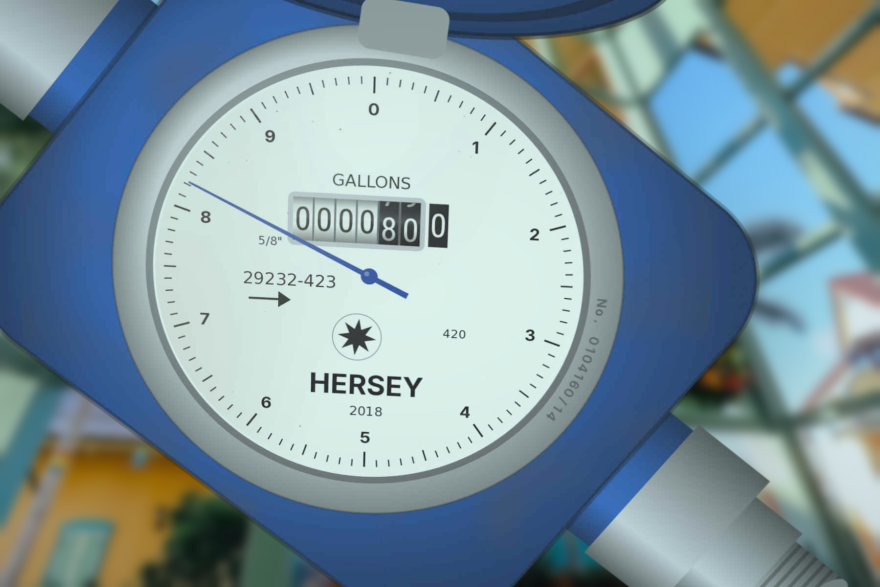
**798.2** gal
